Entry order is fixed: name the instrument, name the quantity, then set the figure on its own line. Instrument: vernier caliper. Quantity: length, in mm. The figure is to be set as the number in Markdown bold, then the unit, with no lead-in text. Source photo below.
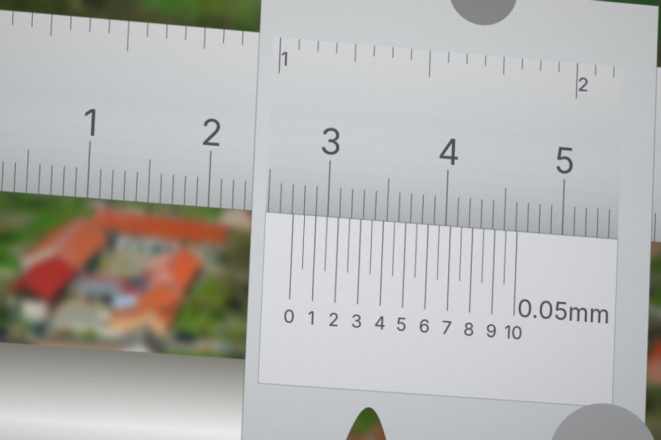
**27.1** mm
